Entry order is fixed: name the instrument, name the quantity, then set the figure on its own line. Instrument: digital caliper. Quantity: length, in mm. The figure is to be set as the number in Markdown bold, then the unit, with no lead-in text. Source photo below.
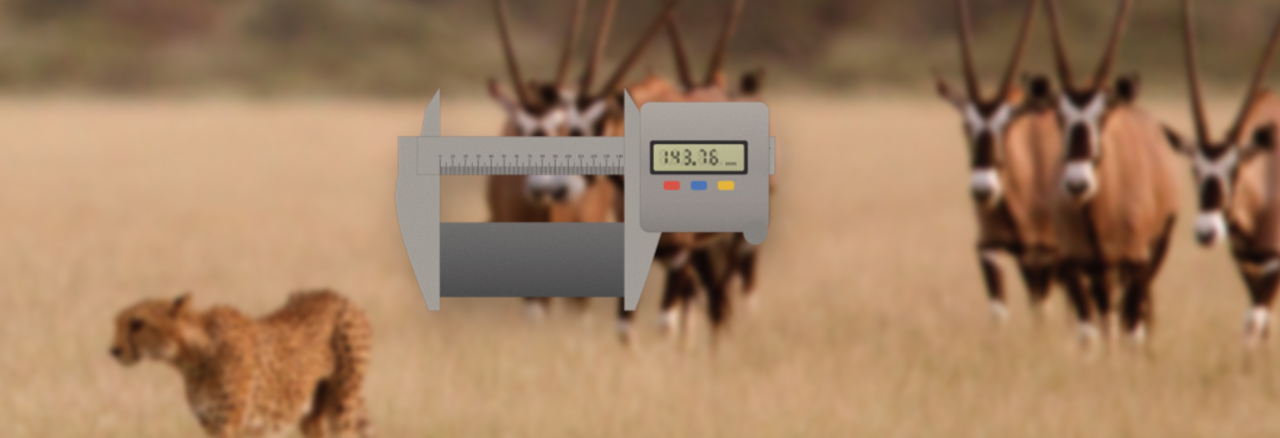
**143.76** mm
